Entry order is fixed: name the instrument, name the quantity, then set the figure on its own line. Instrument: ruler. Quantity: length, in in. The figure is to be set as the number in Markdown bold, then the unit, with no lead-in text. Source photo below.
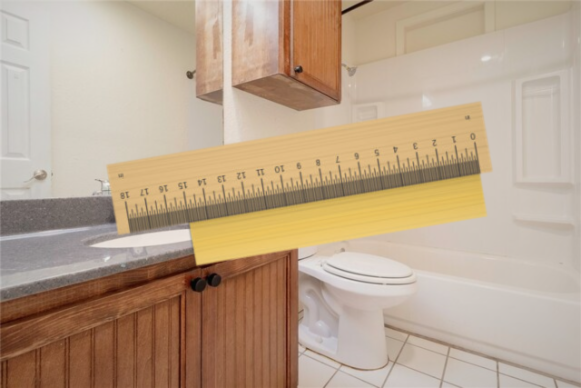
**15** in
